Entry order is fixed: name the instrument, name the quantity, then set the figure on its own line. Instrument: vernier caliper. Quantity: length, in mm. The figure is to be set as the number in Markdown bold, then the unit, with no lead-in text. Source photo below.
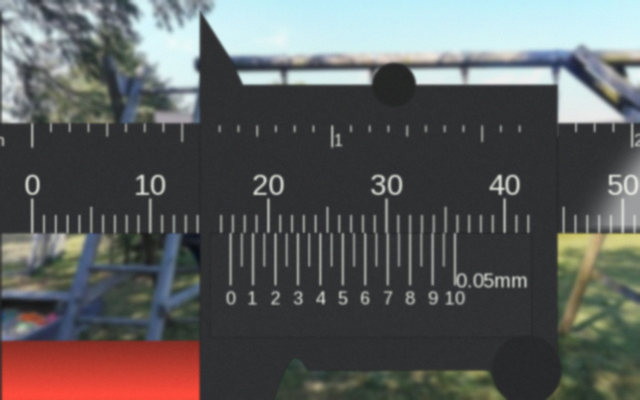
**16.8** mm
